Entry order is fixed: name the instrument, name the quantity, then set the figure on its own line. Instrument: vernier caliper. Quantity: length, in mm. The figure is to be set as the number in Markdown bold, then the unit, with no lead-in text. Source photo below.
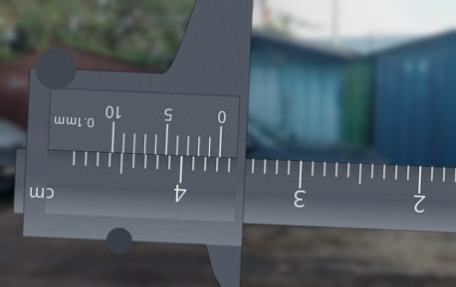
**36.8** mm
